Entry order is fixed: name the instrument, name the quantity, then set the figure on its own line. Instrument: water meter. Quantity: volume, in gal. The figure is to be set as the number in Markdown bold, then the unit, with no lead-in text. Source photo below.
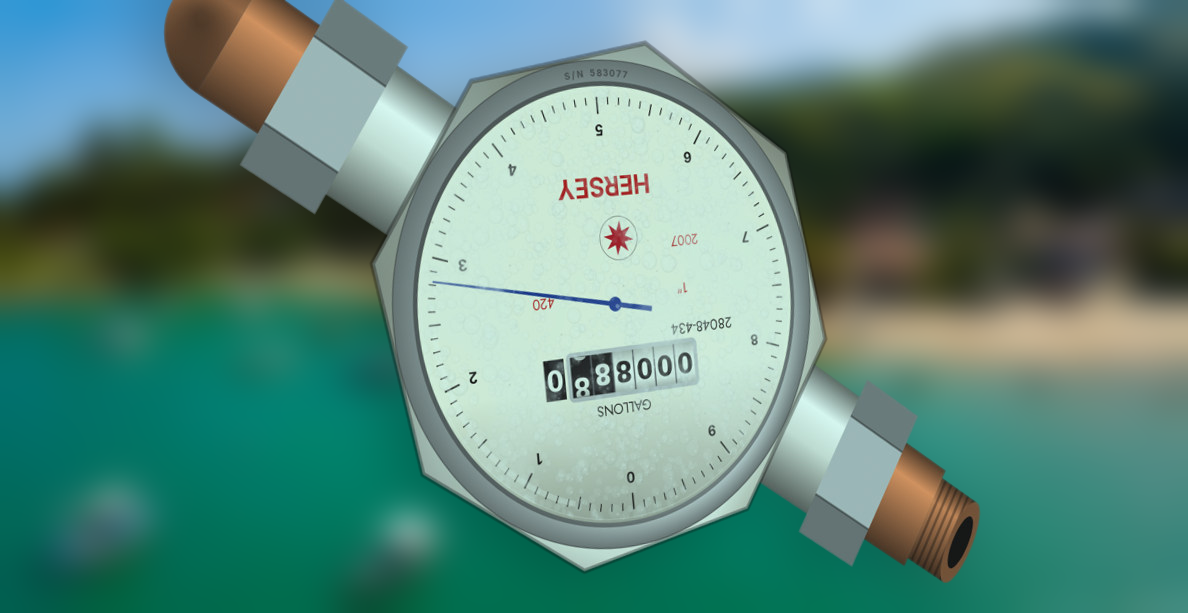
**8882.8** gal
